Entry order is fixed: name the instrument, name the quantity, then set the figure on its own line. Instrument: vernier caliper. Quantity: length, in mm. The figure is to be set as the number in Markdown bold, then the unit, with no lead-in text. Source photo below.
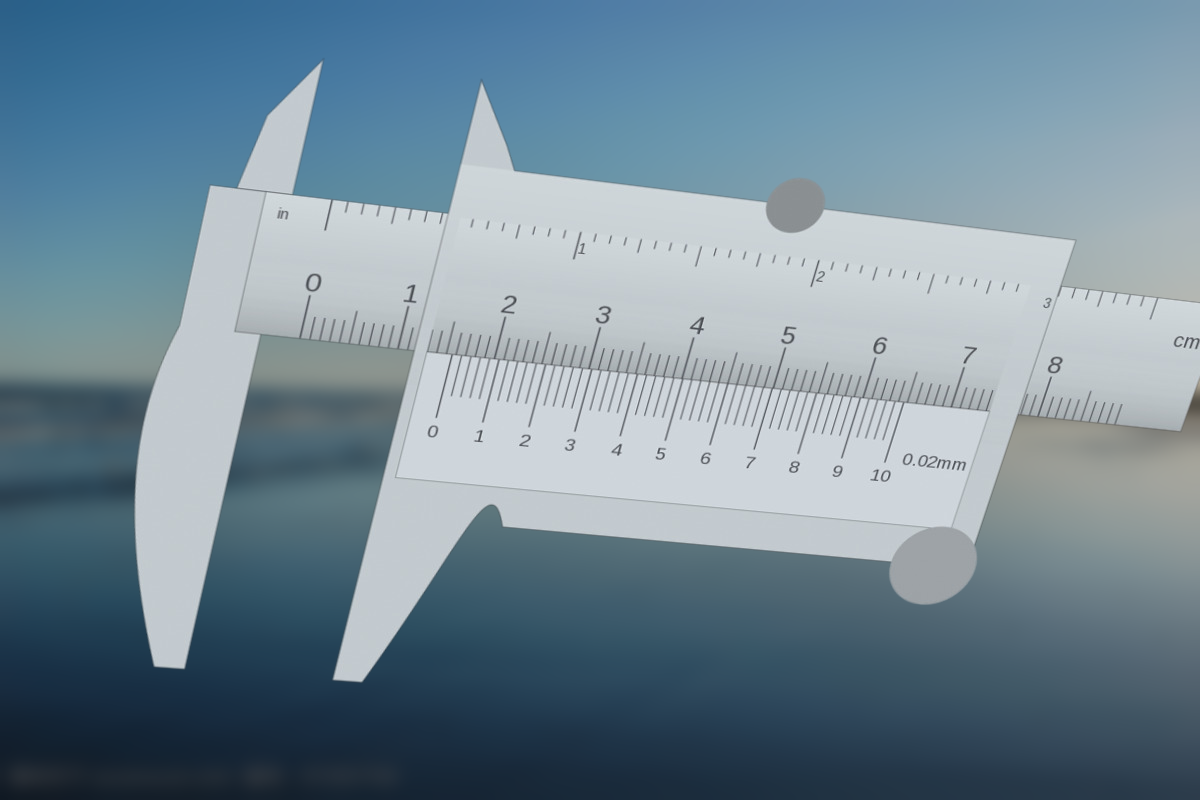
**15.6** mm
